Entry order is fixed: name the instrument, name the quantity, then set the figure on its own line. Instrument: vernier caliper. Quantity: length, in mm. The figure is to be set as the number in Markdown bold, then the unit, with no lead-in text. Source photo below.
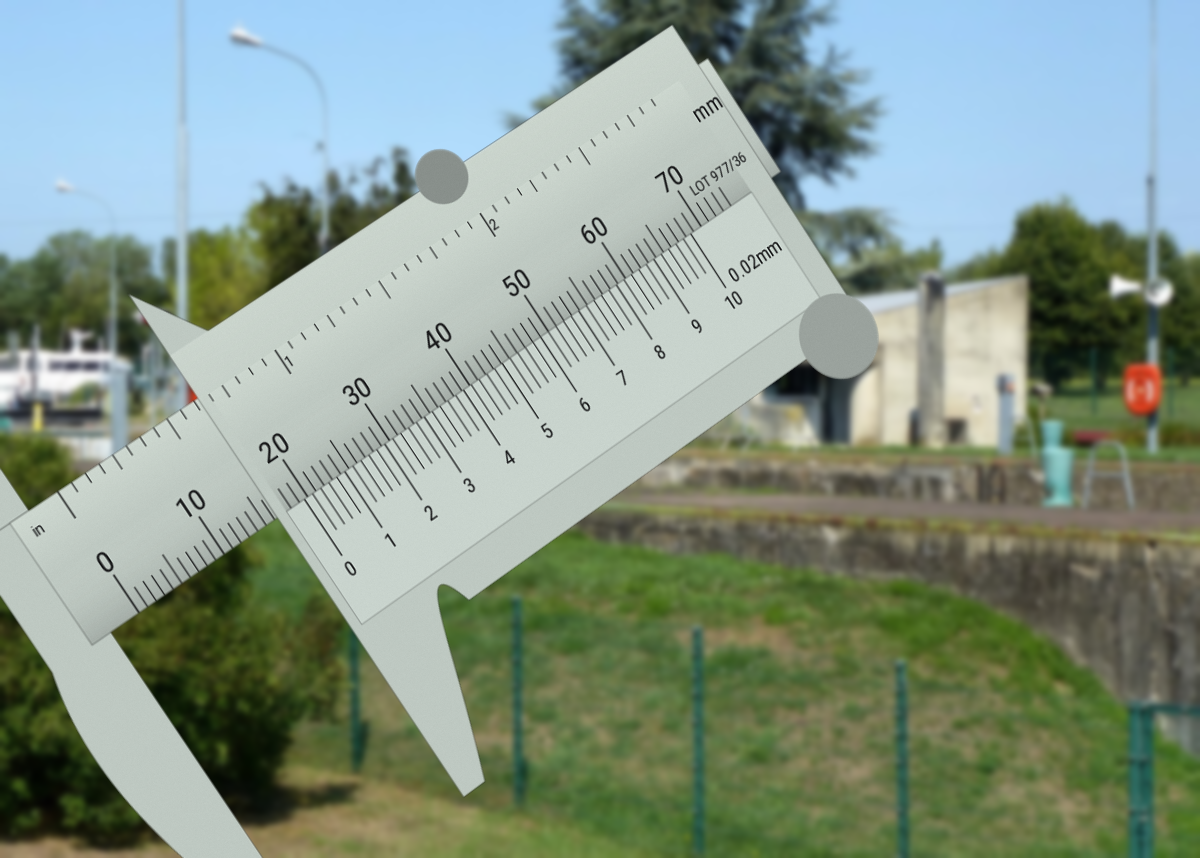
**19.6** mm
